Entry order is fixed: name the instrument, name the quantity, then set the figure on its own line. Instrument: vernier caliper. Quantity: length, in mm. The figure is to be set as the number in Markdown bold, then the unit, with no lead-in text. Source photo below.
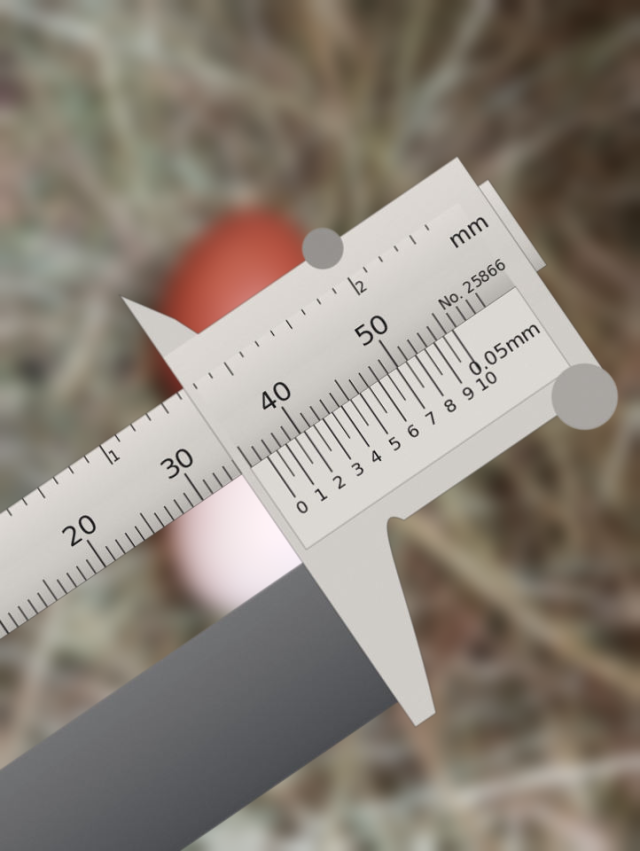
**36.6** mm
